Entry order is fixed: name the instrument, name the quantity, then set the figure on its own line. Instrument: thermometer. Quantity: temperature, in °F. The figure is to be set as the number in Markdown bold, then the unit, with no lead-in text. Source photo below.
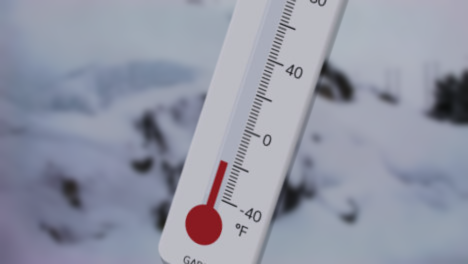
**-20** °F
